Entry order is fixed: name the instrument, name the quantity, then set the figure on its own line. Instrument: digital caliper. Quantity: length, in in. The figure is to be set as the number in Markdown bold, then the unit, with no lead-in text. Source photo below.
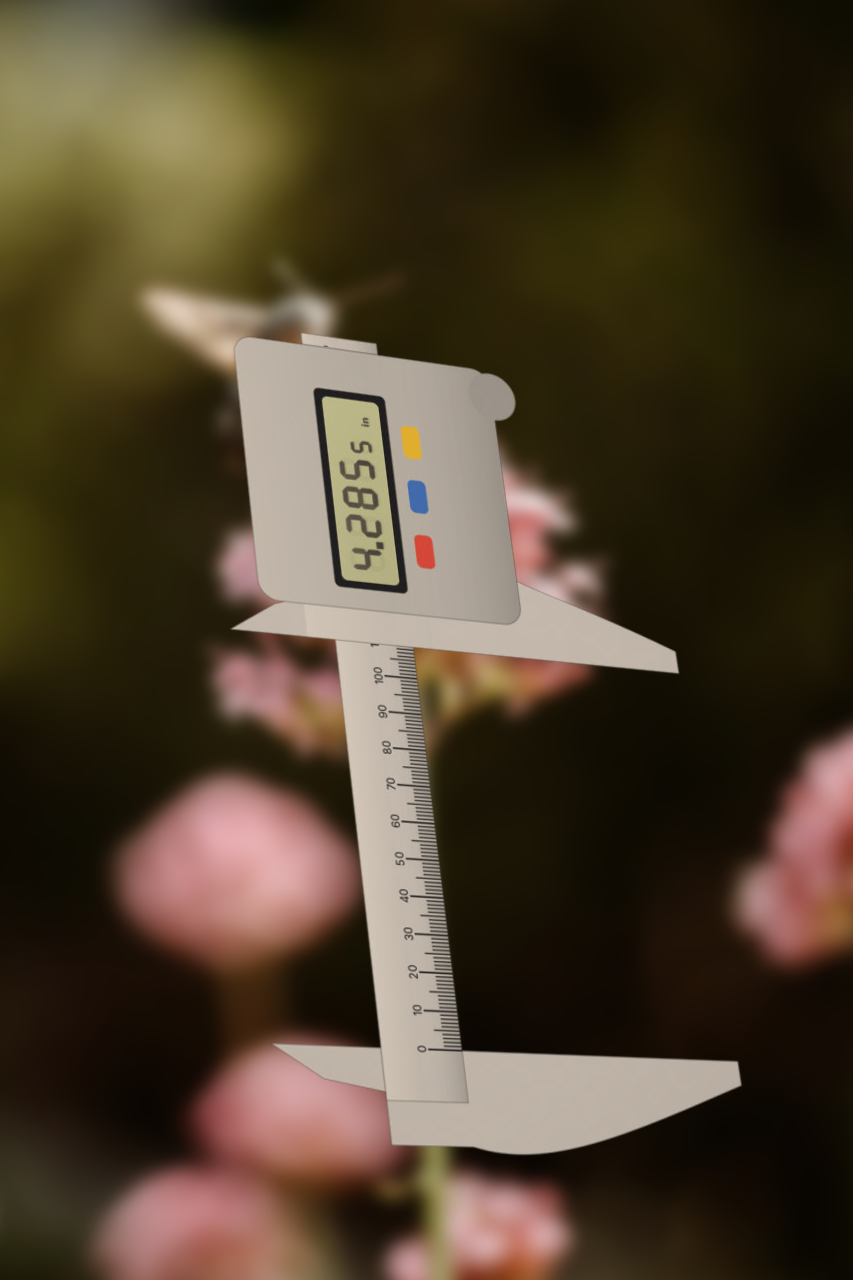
**4.2855** in
